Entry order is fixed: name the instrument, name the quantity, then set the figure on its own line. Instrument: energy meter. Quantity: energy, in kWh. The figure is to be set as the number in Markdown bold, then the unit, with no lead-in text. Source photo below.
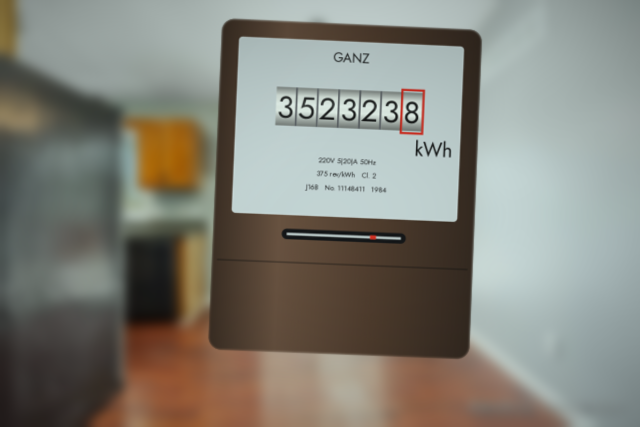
**352323.8** kWh
